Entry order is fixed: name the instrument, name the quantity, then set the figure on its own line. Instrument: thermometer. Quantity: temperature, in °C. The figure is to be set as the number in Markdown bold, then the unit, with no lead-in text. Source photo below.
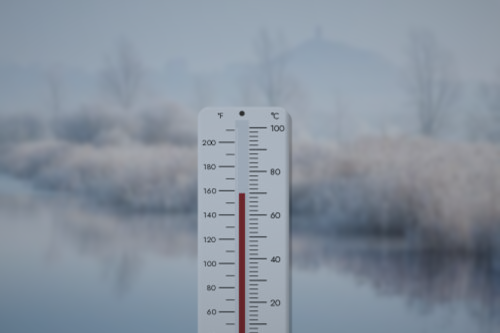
**70** °C
